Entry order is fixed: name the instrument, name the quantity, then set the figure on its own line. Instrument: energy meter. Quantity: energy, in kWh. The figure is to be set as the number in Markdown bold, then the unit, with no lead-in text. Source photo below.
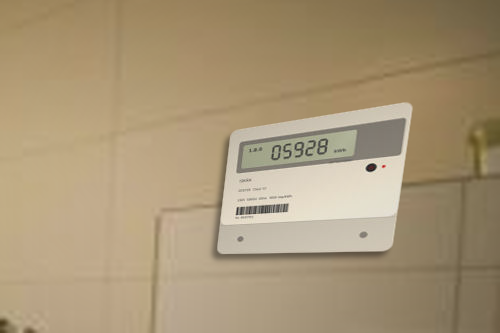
**5928** kWh
